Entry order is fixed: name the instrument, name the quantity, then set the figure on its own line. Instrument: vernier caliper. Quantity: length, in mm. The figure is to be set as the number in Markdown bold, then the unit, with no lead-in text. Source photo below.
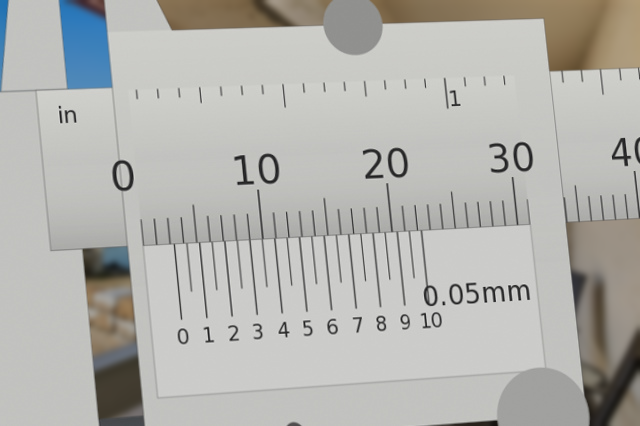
**3.3** mm
